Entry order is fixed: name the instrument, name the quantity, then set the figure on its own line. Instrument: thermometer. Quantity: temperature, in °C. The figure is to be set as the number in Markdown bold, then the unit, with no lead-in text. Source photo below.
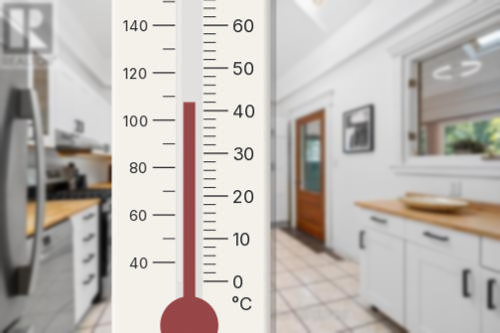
**42** °C
